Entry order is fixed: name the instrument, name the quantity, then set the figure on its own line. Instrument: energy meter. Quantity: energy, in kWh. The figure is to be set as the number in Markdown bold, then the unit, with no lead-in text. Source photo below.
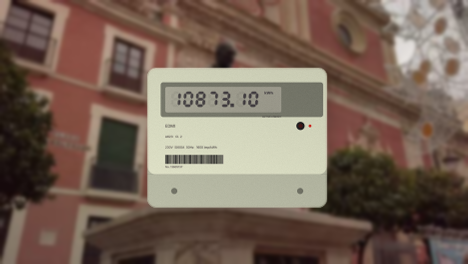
**10873.10** kWh
